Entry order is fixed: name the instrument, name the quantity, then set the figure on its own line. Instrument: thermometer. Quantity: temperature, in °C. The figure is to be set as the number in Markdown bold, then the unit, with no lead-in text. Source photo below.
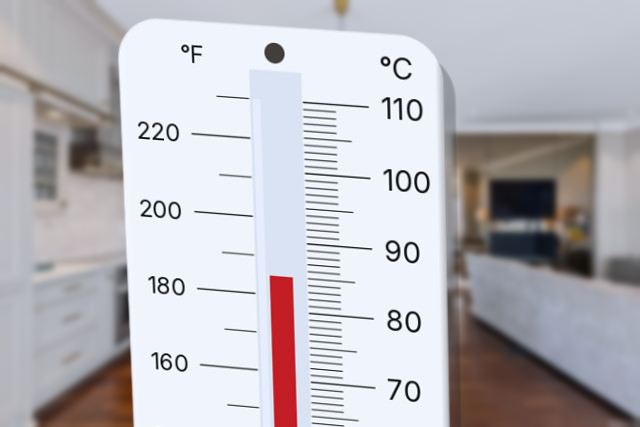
**85** °C
